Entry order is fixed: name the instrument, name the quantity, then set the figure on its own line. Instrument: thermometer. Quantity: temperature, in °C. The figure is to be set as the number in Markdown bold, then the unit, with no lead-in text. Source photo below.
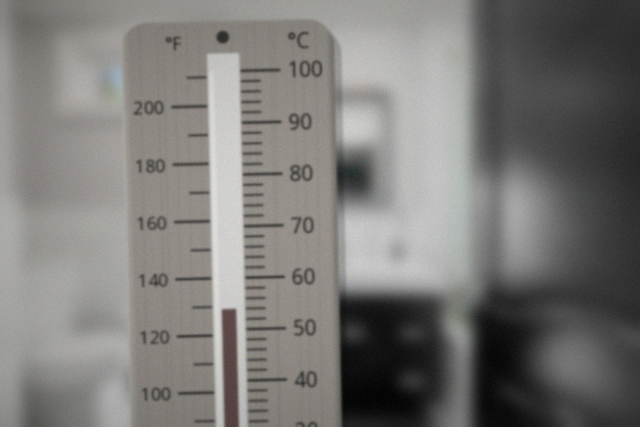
**54** °C
